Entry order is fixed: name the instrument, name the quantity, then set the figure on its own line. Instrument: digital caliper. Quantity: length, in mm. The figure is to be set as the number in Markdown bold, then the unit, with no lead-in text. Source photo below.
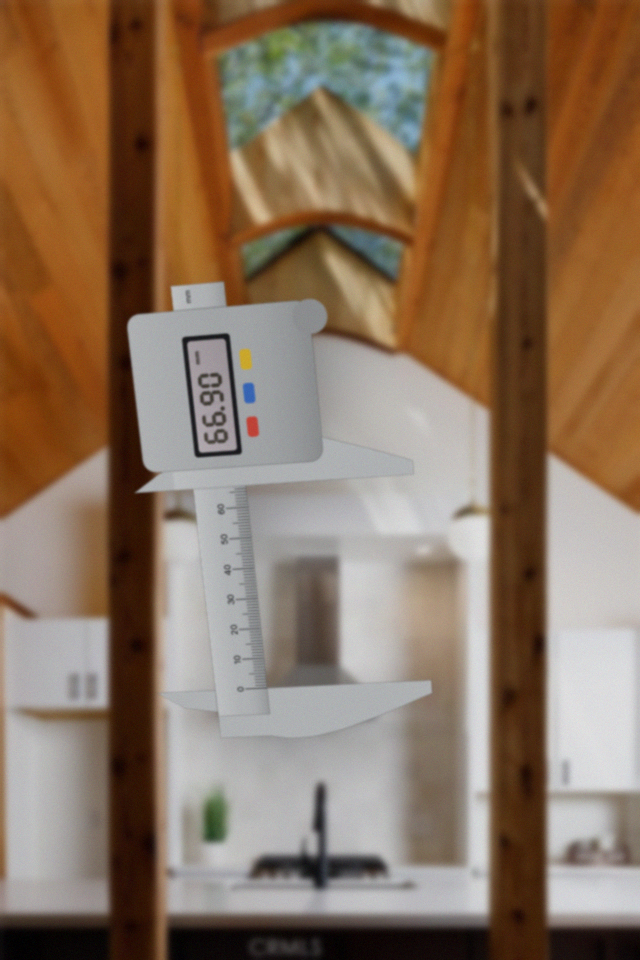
**66.90** mm
